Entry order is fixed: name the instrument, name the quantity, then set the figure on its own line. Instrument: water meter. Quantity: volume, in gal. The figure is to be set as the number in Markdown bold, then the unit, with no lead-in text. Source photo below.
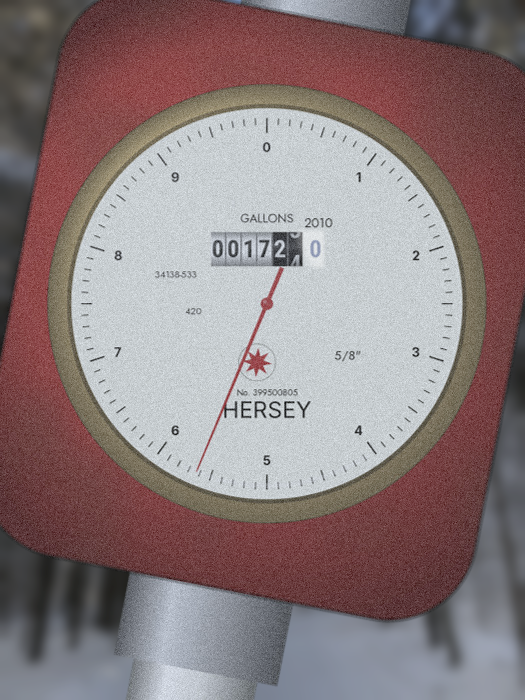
**17235.6** gal
